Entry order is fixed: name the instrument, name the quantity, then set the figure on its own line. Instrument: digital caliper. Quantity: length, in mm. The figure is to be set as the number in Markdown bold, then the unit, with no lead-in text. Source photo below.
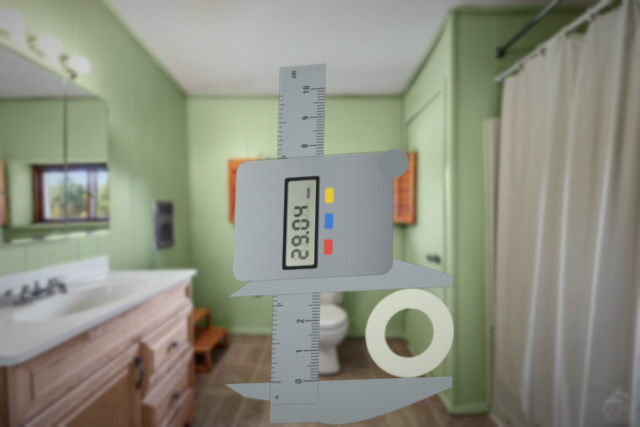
**29.04** mm
